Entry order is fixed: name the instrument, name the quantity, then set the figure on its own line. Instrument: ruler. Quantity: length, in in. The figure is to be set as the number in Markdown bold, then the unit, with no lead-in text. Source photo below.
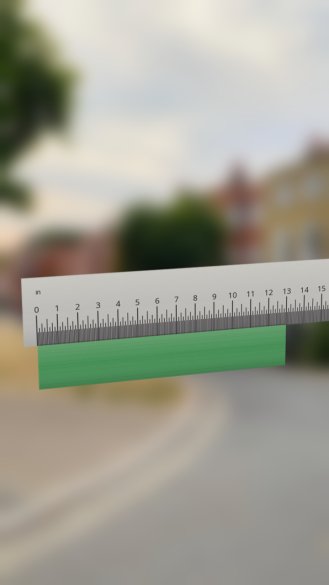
**13** in
